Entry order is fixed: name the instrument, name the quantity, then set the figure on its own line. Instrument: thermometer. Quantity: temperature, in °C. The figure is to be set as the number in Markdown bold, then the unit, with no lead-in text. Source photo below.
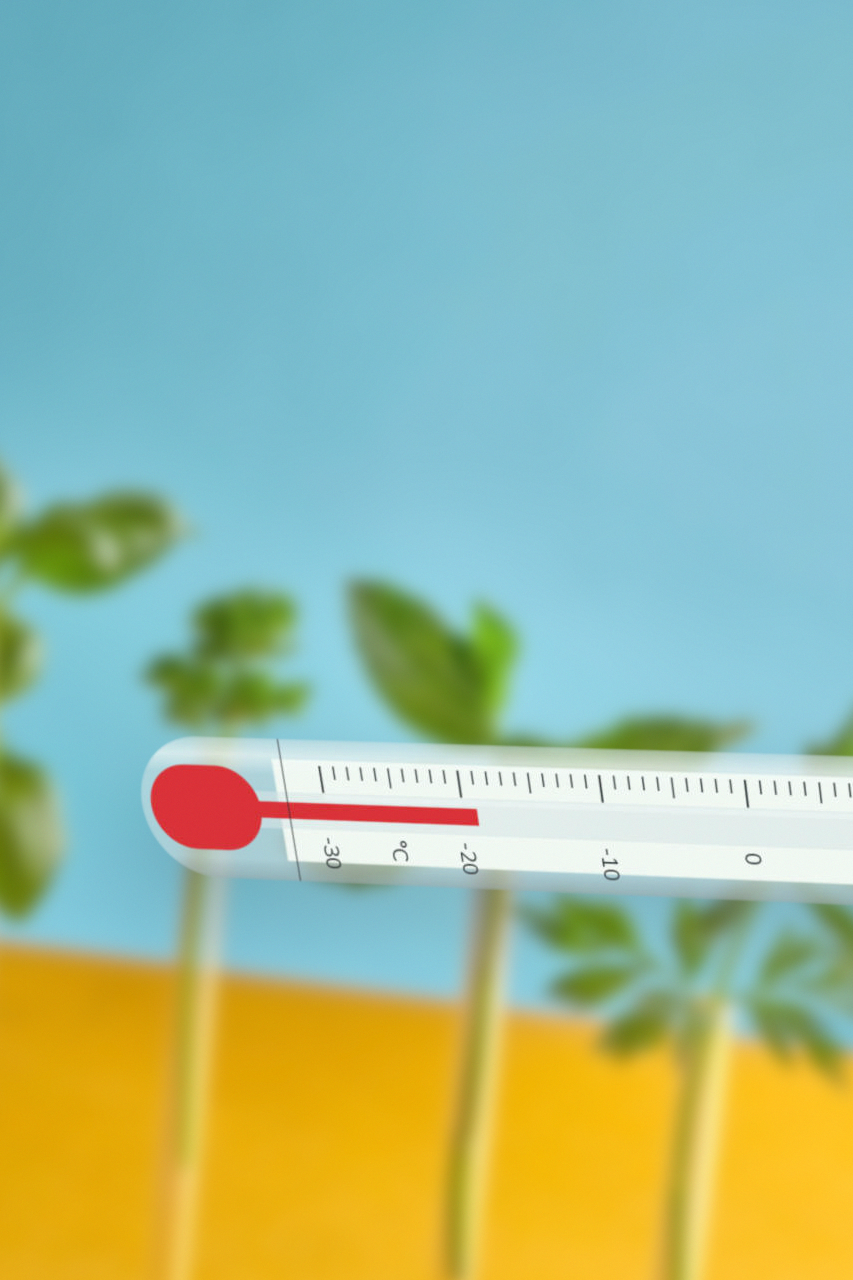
**-19** °C
